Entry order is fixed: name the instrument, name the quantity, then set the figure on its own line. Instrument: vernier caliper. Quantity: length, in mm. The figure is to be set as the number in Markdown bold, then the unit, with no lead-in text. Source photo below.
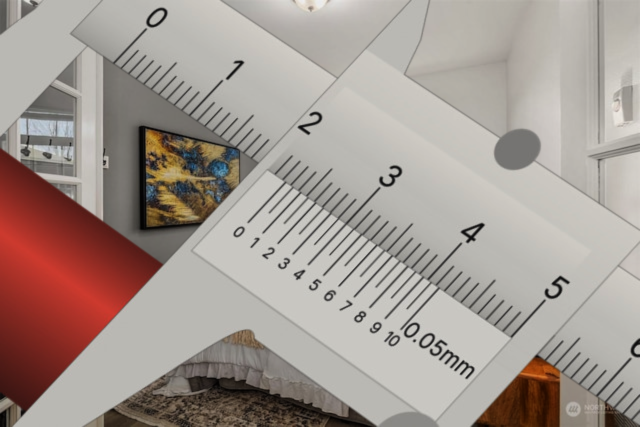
**22.4** mm
